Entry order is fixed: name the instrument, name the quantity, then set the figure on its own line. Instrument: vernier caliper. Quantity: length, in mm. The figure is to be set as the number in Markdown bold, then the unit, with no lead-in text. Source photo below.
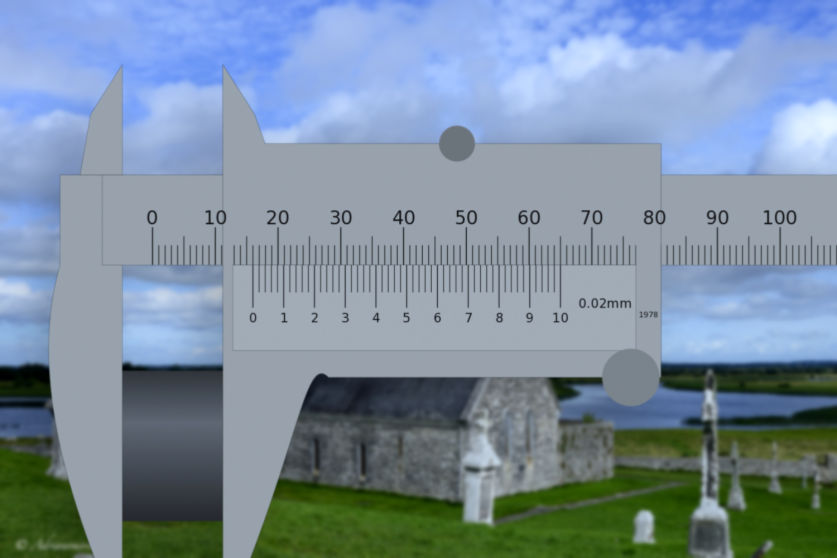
**16.0** mm
